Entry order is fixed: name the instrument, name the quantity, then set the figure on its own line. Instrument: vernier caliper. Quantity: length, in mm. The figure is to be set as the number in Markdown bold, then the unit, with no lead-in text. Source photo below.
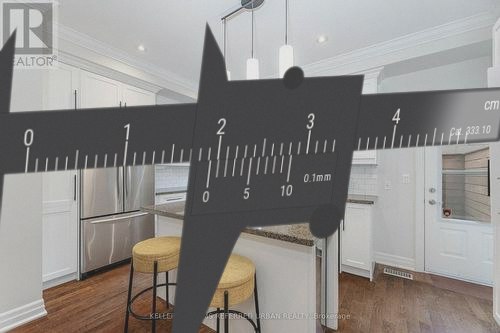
**19.2** mm
